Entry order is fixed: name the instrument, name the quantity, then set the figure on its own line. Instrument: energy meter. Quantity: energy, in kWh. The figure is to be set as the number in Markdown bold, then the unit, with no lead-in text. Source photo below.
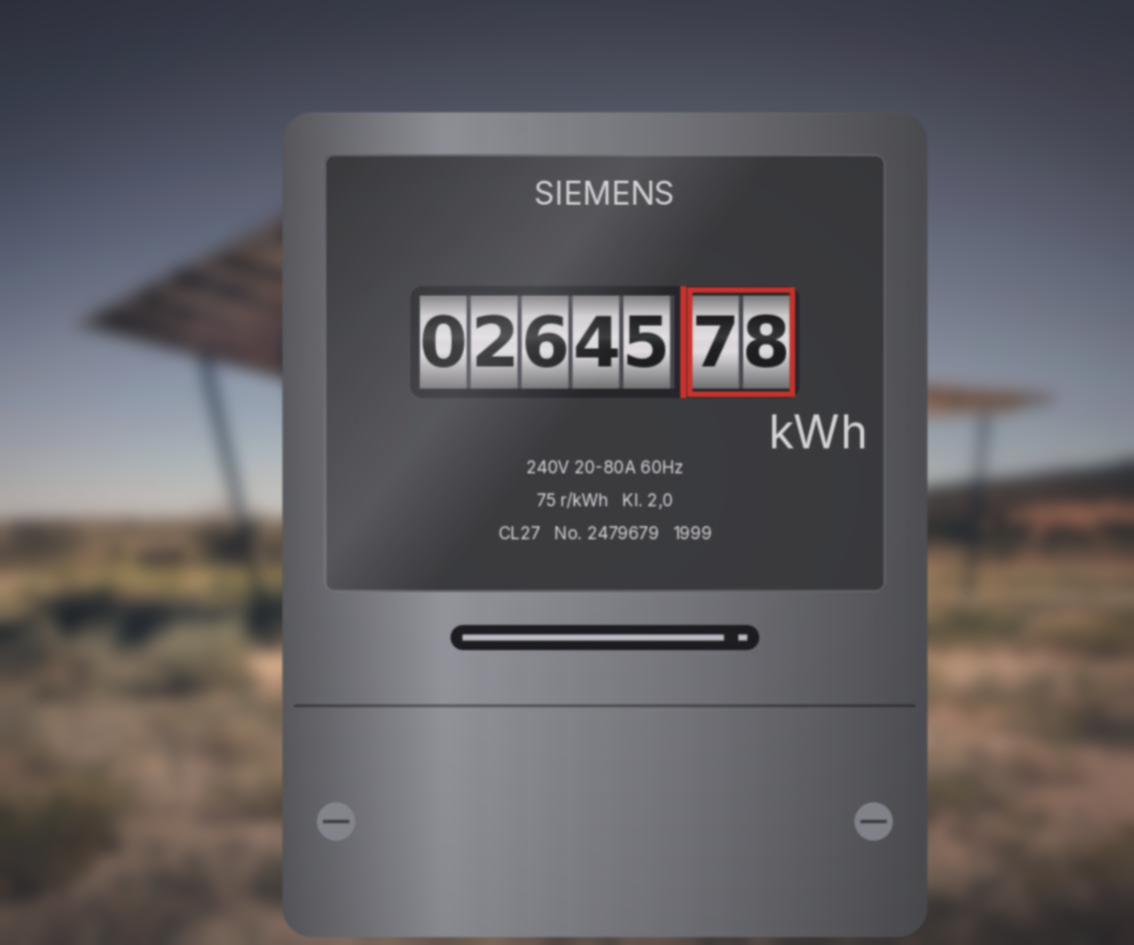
**2645.78** kWh
